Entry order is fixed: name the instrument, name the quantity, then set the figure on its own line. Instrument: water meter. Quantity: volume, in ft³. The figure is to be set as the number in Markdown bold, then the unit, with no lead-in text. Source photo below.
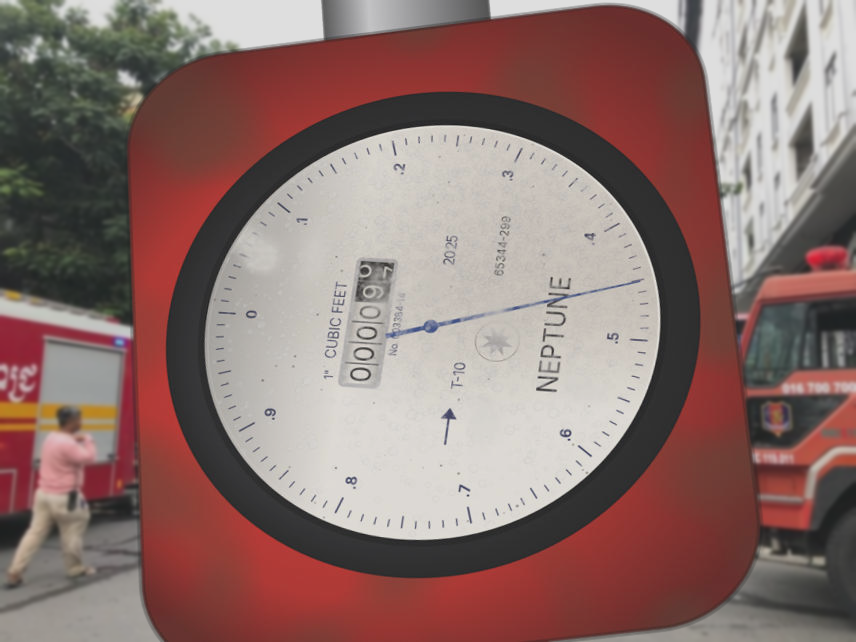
**96.45** ft³
